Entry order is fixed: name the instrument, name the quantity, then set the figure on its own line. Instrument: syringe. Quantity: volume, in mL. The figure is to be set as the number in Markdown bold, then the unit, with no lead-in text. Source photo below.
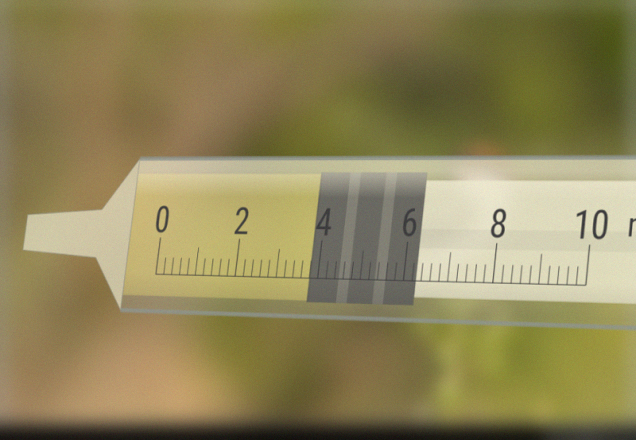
**3.8** mL
